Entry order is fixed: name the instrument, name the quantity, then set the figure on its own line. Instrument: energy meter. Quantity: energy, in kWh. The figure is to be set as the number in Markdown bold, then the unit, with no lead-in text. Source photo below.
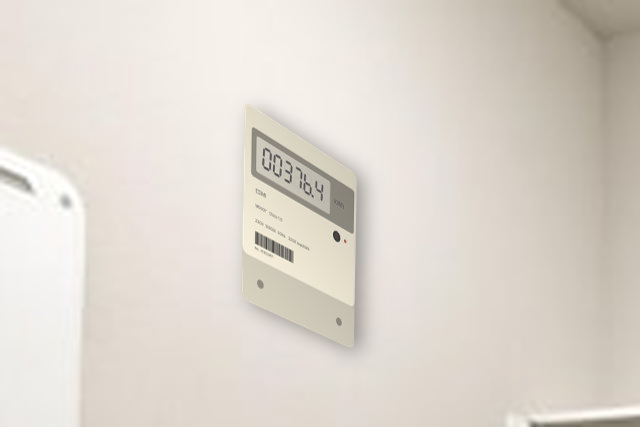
**376.4** kWh
